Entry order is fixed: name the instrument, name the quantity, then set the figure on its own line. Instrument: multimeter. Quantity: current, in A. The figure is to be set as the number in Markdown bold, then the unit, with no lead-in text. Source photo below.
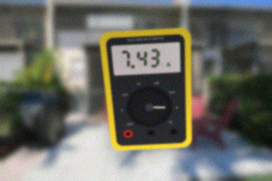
**7.43** A
